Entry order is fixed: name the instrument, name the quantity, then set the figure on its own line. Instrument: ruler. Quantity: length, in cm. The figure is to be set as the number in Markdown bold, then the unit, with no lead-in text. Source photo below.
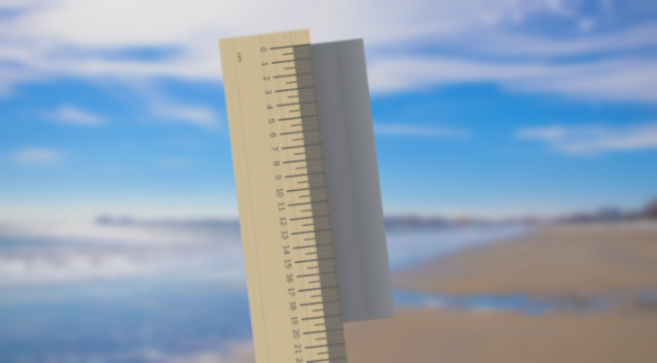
**19.5** cm
